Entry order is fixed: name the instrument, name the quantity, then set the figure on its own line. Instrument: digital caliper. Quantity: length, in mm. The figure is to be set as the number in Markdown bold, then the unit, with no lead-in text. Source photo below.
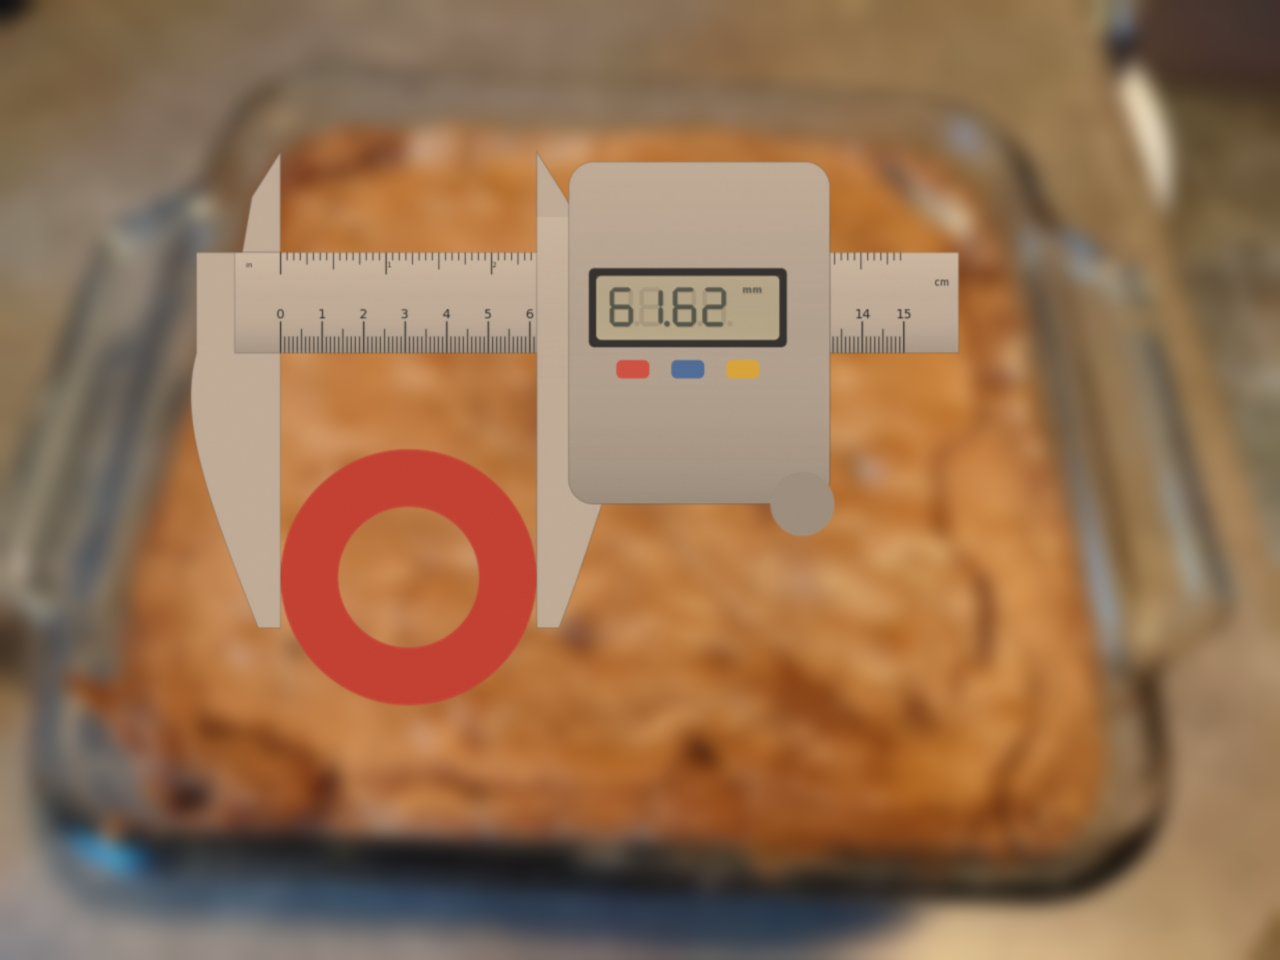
**61.62** mm
